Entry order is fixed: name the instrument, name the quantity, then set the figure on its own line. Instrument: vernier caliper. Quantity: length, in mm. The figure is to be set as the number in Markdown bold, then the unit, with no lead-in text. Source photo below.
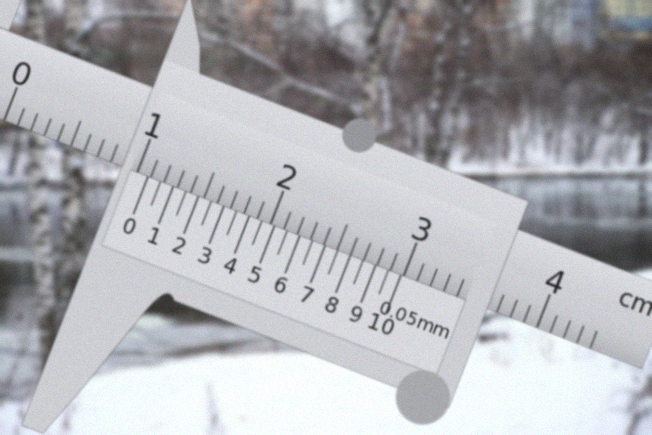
**10.8** mm
